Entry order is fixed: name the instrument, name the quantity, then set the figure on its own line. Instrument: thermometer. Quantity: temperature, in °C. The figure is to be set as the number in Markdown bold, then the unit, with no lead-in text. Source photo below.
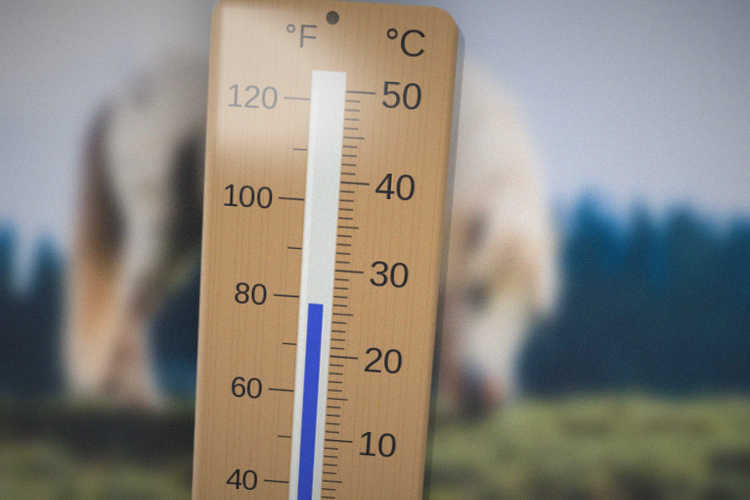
**26** °C
